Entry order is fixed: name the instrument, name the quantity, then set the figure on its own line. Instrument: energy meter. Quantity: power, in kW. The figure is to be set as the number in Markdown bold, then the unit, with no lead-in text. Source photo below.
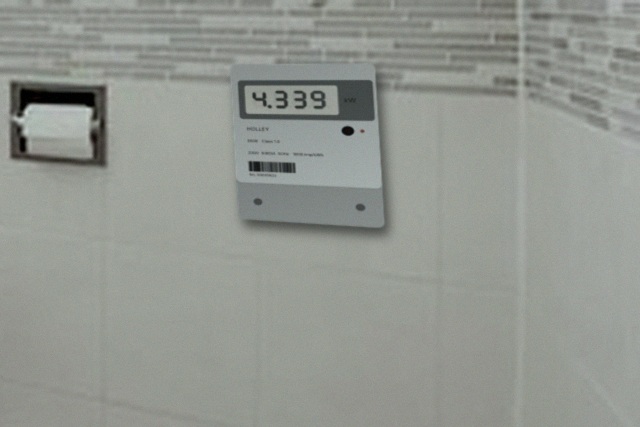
**4.339** kW
